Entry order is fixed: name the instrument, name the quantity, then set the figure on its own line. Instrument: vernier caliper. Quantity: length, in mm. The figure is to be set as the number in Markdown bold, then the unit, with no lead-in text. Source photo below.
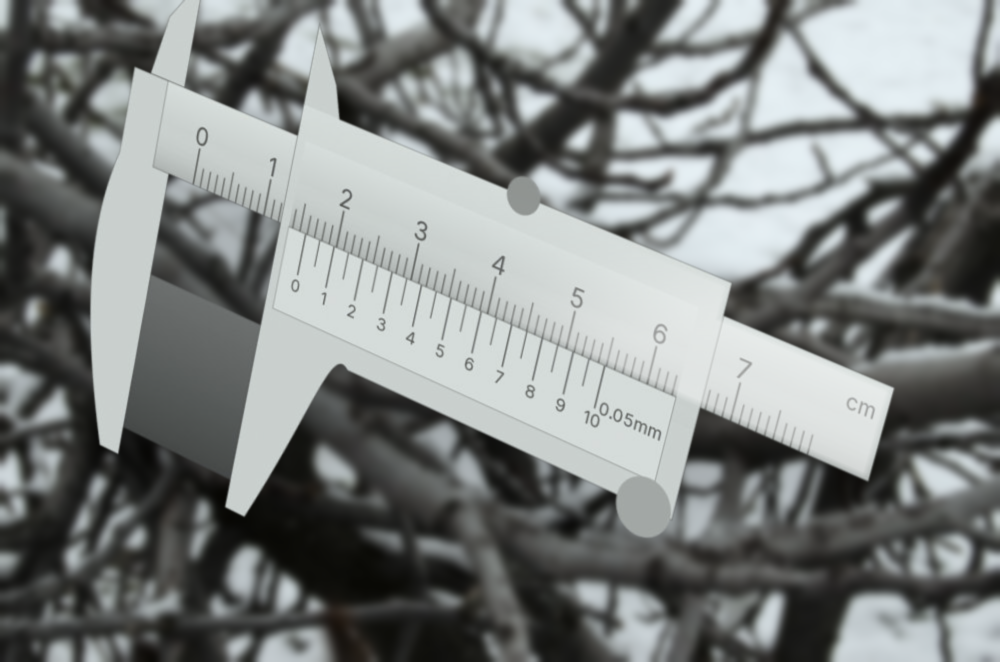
**15.8** mm
